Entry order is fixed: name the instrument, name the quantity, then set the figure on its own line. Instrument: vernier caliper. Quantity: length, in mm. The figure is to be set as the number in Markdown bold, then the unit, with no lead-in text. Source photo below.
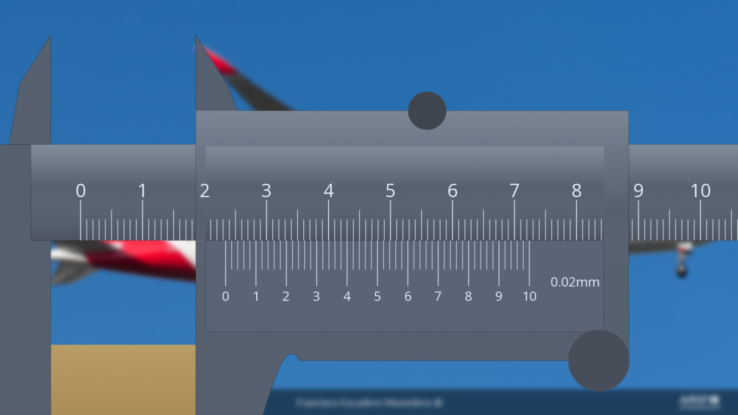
**23.4** mm
